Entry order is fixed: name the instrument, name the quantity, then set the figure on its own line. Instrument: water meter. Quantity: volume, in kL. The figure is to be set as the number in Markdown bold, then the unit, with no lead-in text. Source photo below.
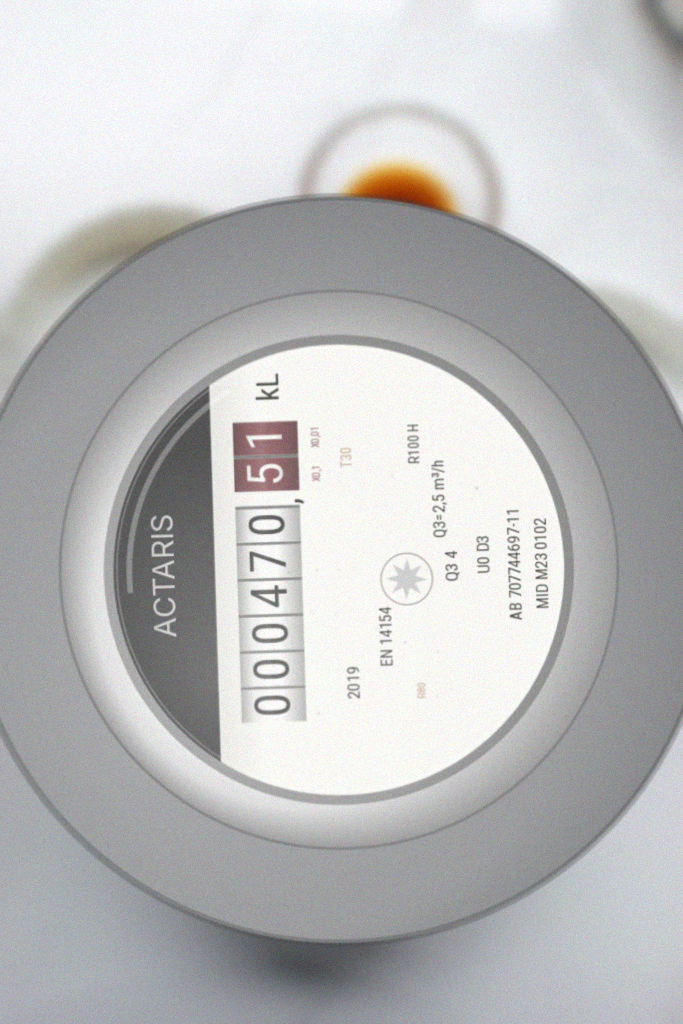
**470.51** kL
